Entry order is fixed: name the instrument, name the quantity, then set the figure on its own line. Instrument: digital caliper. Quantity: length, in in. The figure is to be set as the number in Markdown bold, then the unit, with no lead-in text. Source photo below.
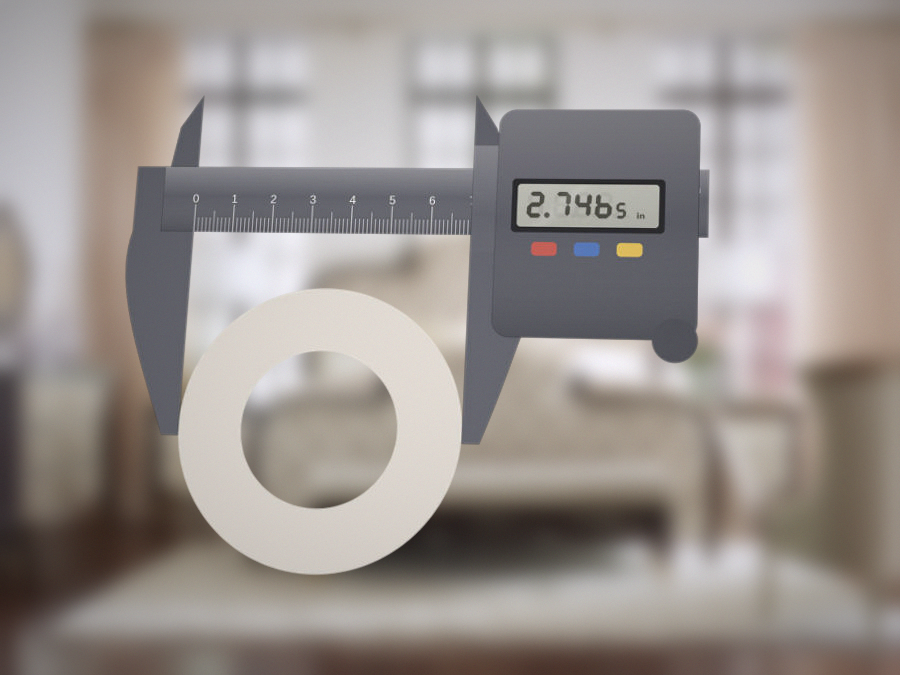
**2.7465** in
